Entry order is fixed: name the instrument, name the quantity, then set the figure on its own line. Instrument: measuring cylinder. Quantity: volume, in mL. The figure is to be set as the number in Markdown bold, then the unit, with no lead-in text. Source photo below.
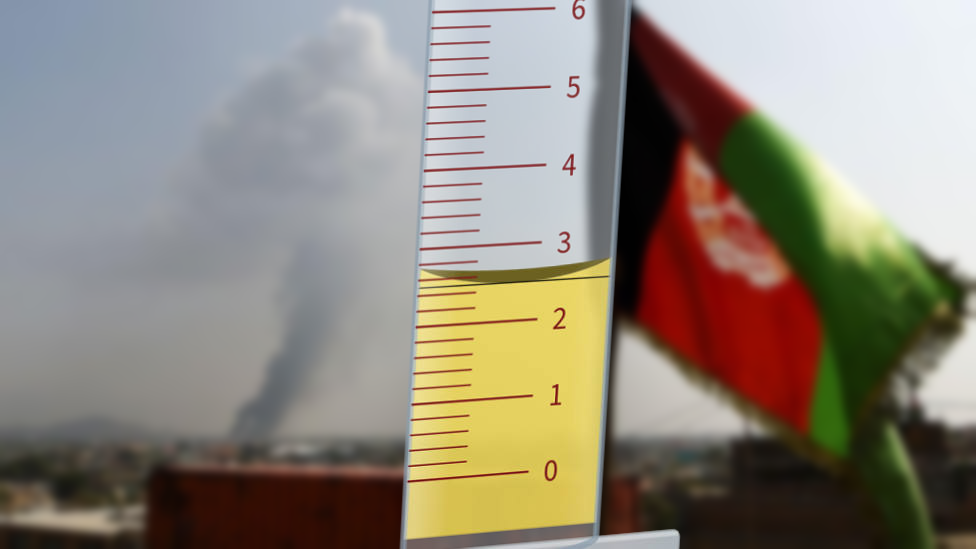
**2.5** mL
